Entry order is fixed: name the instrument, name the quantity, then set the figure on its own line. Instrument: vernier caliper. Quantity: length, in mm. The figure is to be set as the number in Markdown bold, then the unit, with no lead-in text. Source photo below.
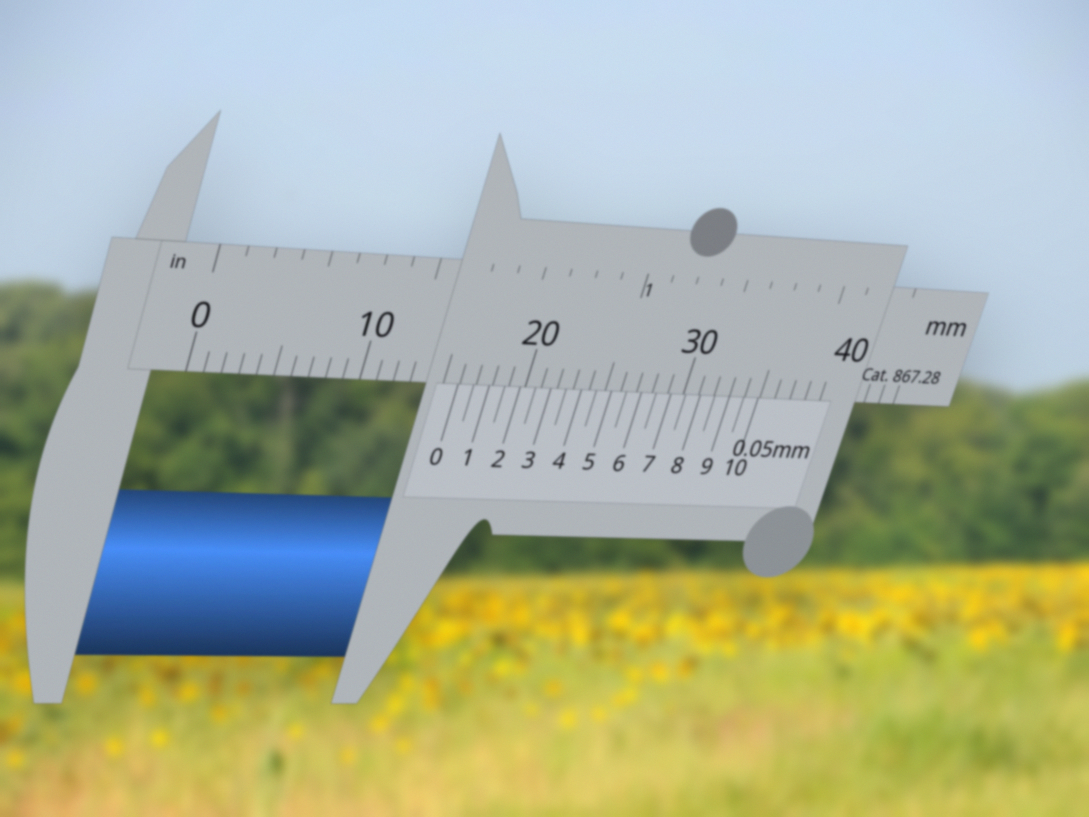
**15.9** mm
